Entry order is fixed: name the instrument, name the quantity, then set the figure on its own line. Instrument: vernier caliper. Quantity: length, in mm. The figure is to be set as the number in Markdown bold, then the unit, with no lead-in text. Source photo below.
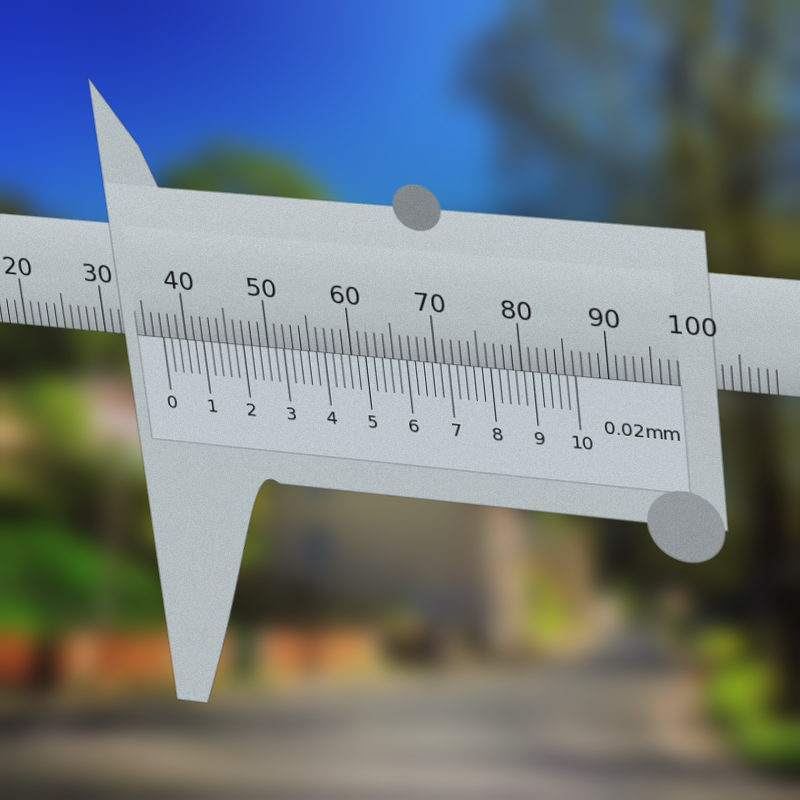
**37.2** mm
